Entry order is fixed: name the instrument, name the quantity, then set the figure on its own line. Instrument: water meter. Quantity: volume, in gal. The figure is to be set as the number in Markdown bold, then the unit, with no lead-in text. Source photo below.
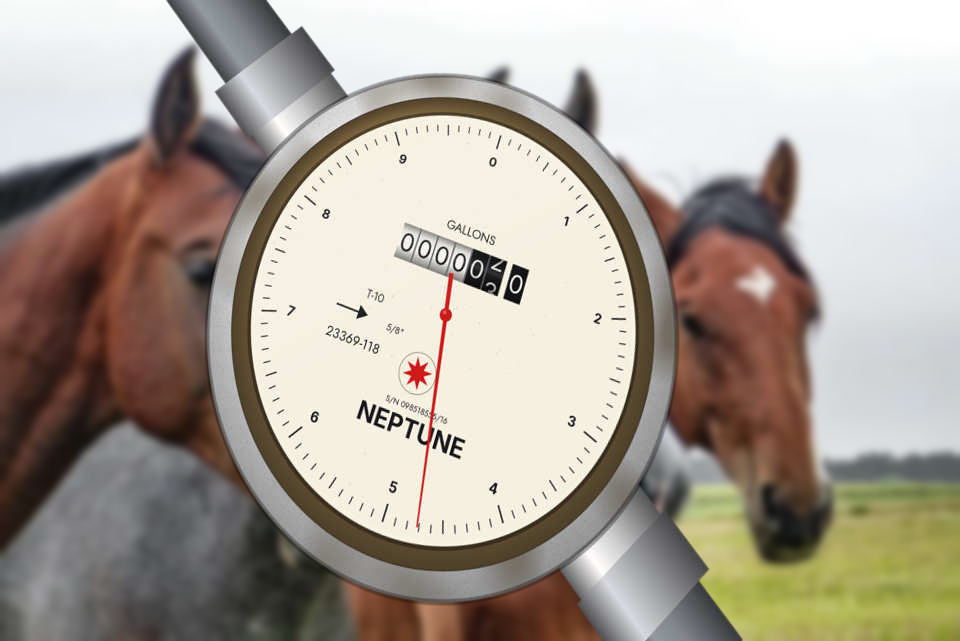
**24.7** gal
